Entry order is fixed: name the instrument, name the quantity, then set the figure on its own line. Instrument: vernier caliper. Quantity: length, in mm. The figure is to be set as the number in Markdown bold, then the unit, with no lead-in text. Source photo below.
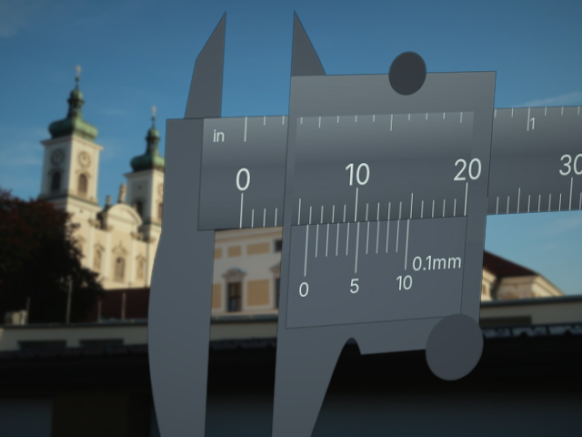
**5.8** mm
